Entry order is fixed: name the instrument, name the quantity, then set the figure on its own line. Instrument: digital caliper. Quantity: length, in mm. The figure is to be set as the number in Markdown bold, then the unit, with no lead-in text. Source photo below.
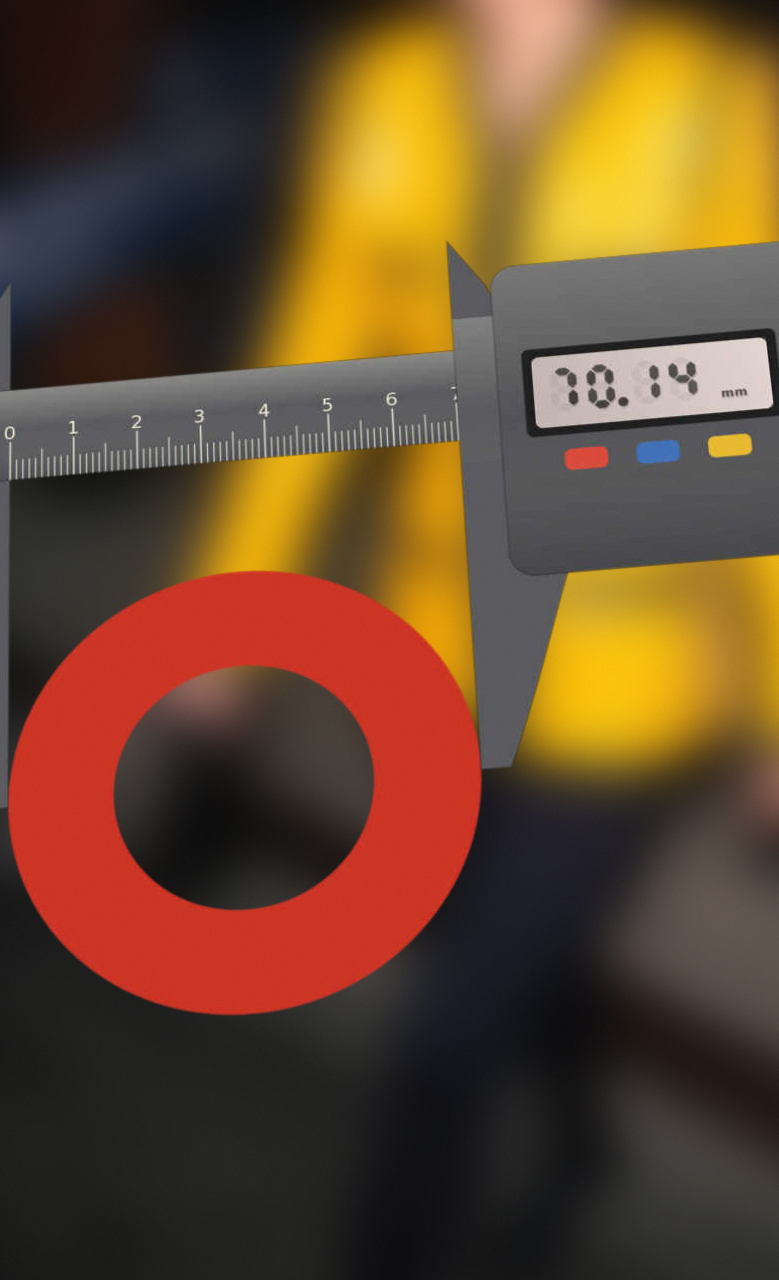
**70.14** mm
